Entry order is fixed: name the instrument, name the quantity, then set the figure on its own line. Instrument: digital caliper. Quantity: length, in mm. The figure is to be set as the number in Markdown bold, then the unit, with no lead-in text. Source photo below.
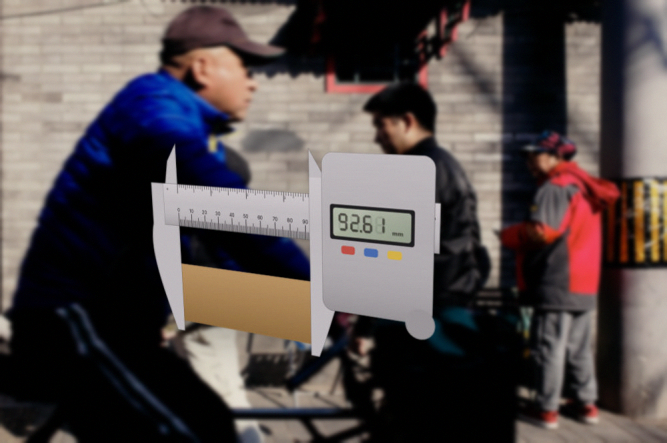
**92.61** mm
